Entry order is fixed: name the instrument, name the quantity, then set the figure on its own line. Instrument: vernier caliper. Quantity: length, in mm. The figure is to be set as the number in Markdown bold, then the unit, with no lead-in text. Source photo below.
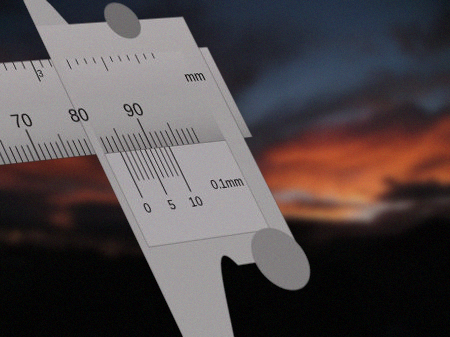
**84.2** mm
